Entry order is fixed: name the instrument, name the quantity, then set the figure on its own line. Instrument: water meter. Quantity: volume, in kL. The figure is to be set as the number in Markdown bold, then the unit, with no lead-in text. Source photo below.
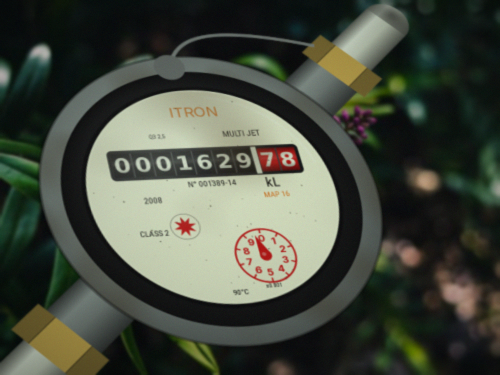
**1629.779** kL
